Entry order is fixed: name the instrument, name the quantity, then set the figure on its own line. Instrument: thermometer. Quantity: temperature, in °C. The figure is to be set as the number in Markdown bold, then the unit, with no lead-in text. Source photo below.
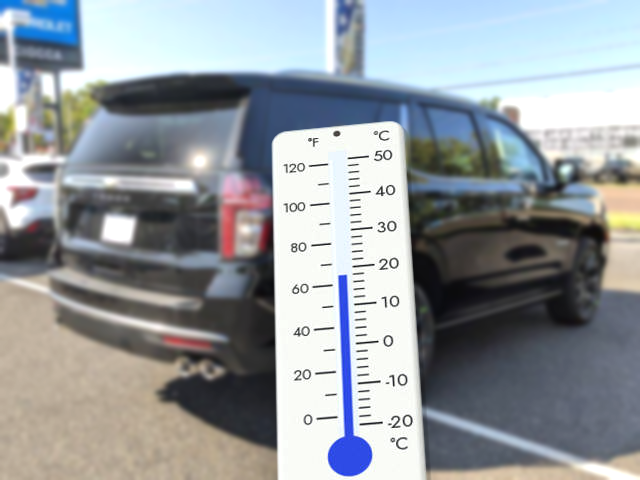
**18** °C
